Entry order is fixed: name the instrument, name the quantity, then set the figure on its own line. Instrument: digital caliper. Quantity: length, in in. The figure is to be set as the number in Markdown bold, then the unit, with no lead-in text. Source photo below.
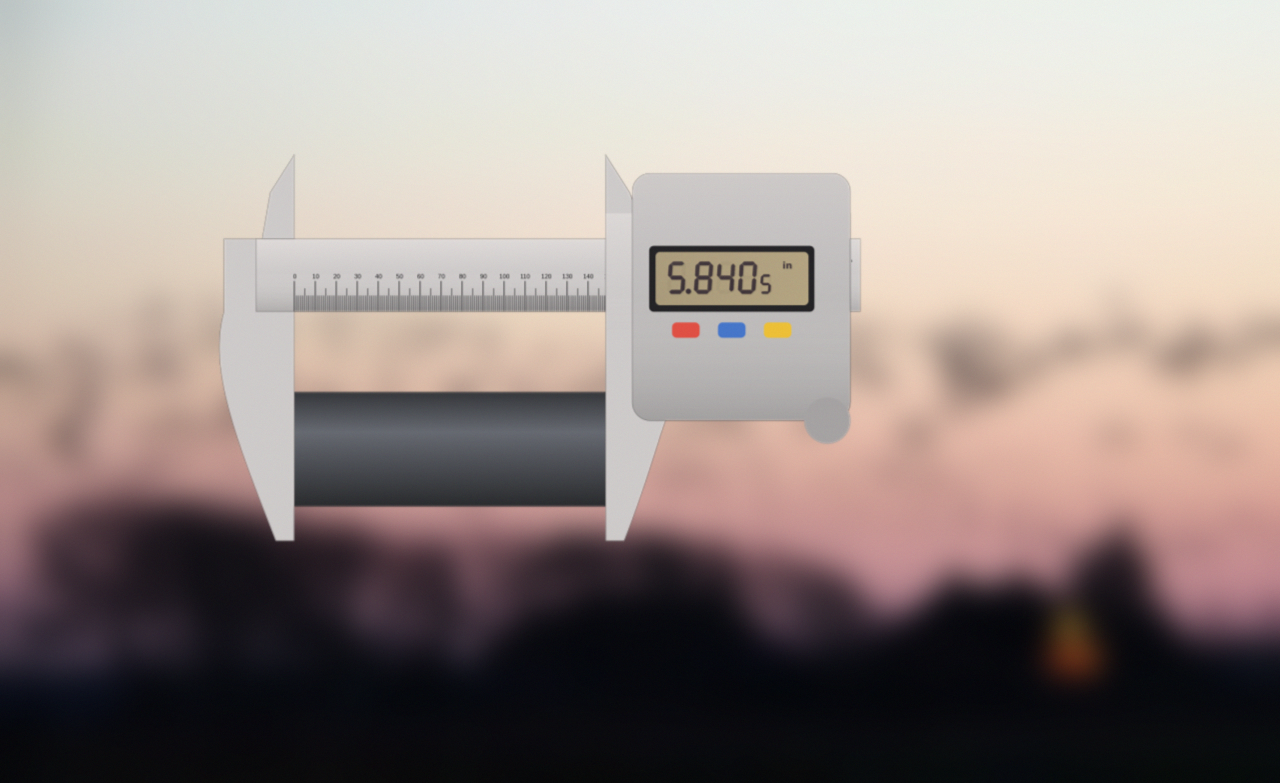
**5.8405** in
